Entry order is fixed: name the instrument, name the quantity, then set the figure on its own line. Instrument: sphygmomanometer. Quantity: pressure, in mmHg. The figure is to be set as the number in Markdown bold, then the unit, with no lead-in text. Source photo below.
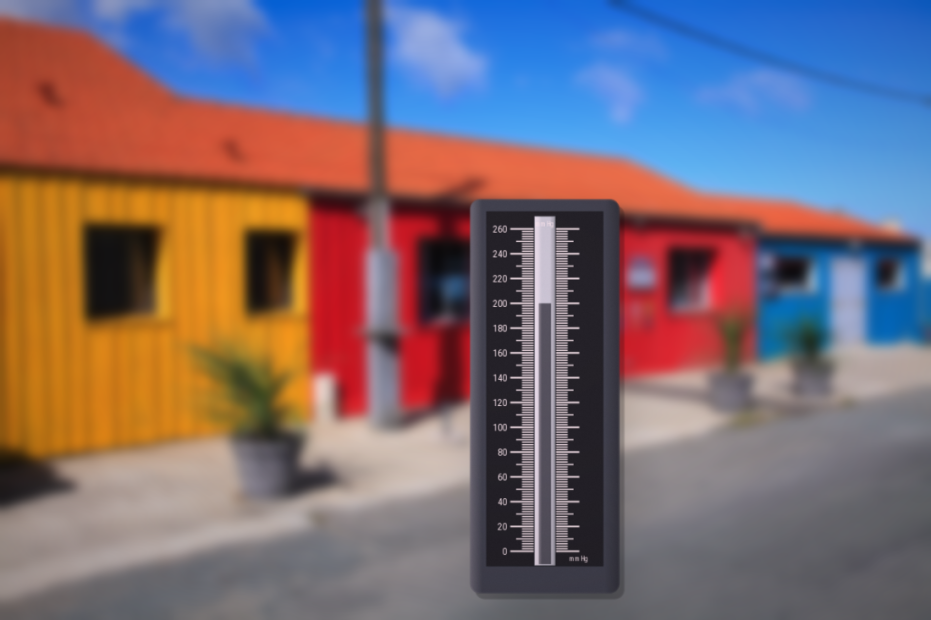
**200** mmHg
